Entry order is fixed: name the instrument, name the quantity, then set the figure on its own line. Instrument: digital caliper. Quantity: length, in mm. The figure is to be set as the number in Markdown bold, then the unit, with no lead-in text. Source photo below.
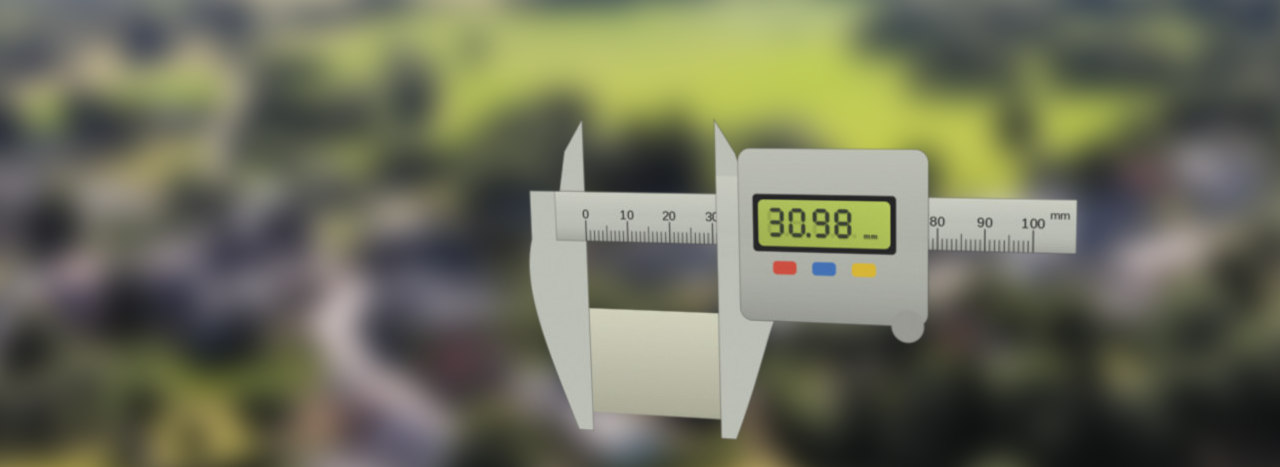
**30.98** mm
